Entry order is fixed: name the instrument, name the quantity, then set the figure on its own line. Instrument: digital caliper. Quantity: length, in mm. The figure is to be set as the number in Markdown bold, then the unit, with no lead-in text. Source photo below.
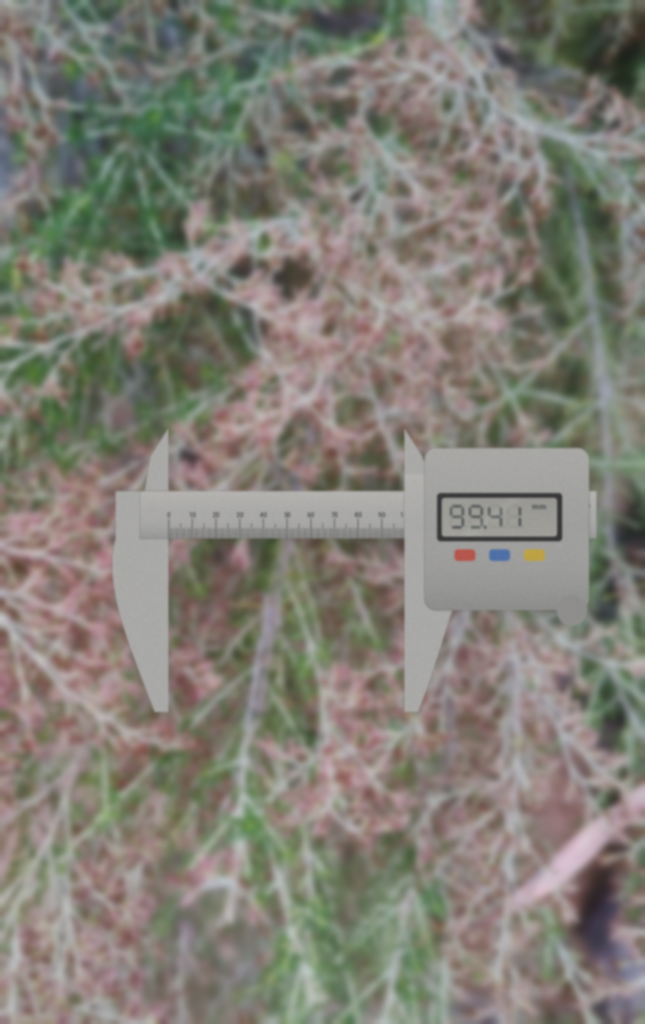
**99.41** mm
